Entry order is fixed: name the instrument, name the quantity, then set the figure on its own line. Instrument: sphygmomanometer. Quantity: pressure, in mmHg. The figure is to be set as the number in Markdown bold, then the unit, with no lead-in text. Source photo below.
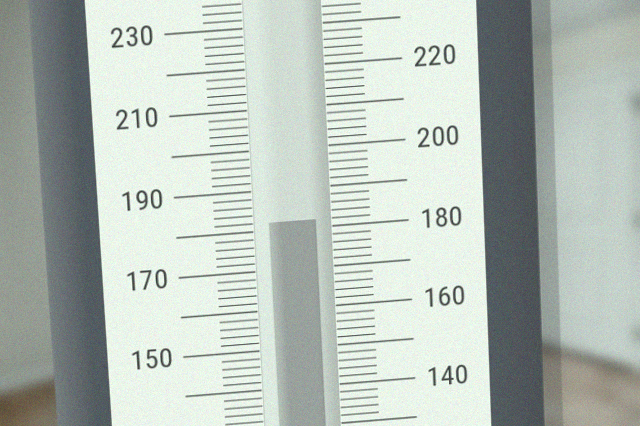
**182** mmHg
